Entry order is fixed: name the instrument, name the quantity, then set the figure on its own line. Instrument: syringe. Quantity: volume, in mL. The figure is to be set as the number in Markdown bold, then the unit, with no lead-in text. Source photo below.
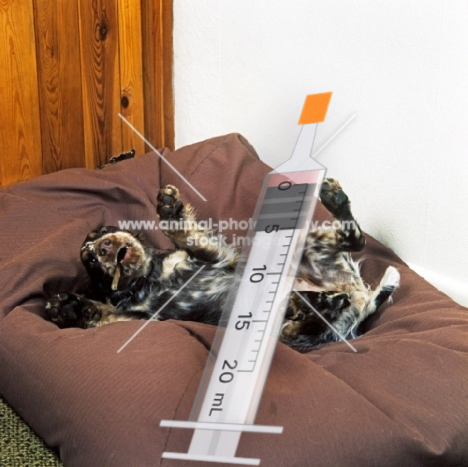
**0** mL
